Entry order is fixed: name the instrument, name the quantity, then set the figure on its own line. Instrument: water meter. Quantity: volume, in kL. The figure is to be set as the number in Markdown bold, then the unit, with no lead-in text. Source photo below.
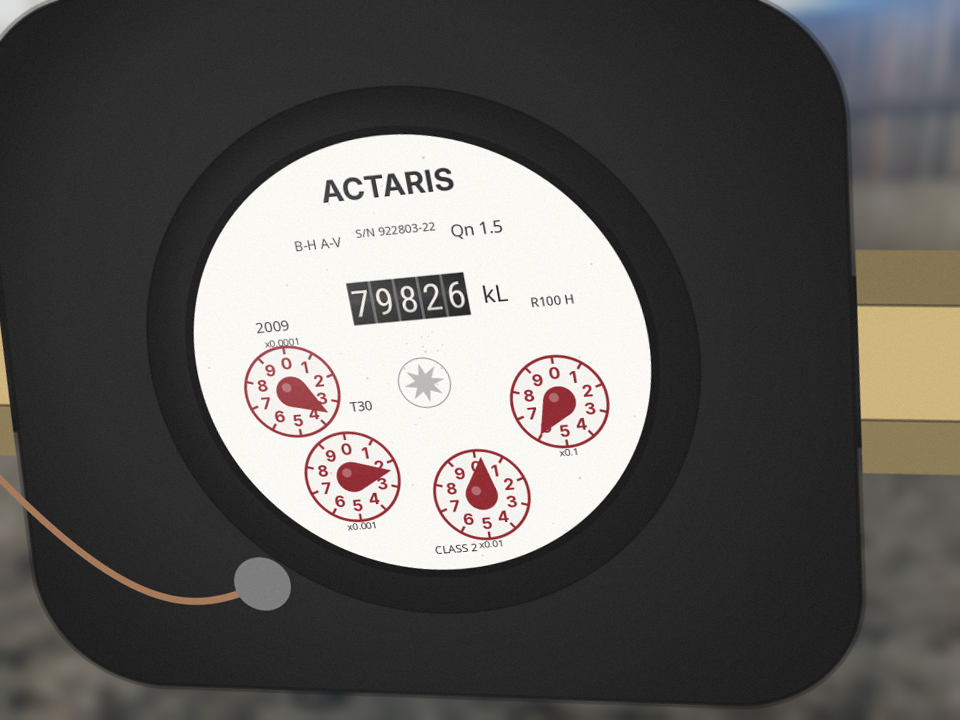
**79826.6023** kL
